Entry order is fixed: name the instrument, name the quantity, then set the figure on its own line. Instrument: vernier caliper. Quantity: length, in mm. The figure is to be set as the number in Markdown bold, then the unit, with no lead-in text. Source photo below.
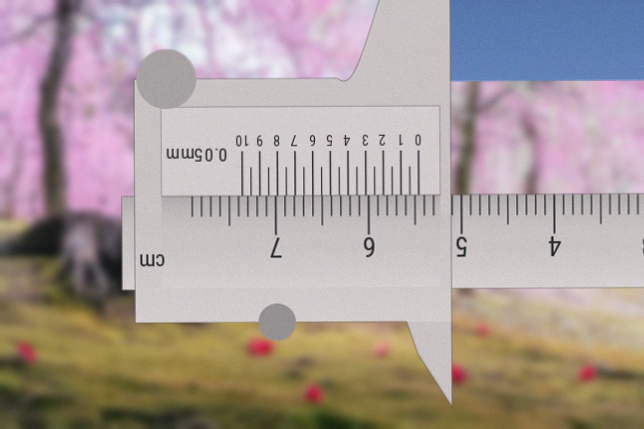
**54.6** mm
